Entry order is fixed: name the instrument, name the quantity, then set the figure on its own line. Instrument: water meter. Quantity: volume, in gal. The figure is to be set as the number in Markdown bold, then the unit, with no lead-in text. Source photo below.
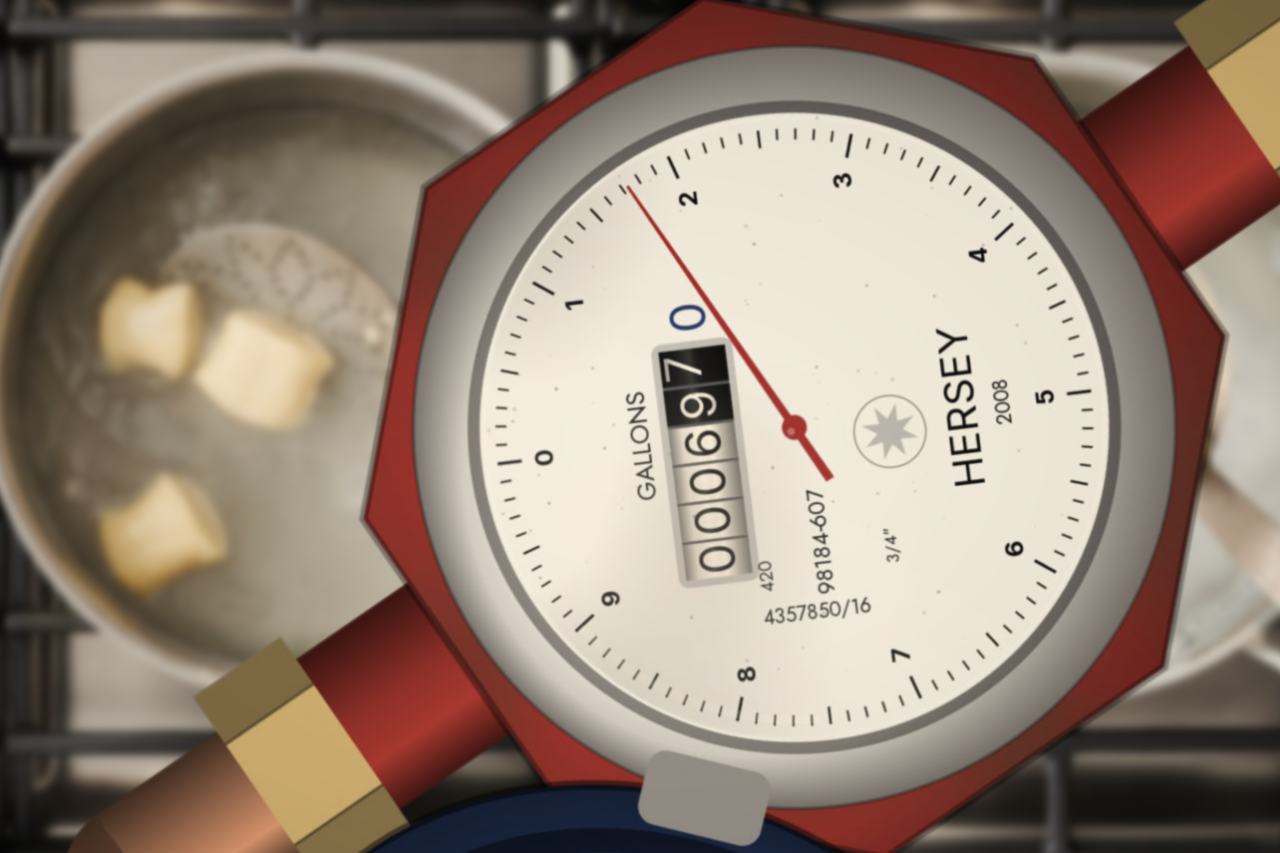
**6971.7** gal
